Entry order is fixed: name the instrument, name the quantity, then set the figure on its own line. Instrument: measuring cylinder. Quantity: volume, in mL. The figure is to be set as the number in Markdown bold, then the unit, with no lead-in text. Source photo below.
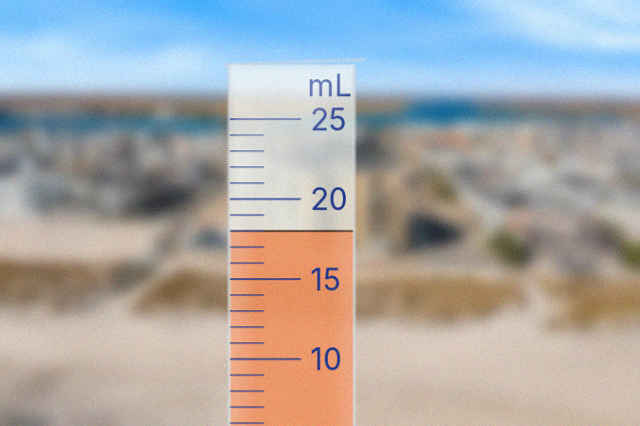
**18** mL
